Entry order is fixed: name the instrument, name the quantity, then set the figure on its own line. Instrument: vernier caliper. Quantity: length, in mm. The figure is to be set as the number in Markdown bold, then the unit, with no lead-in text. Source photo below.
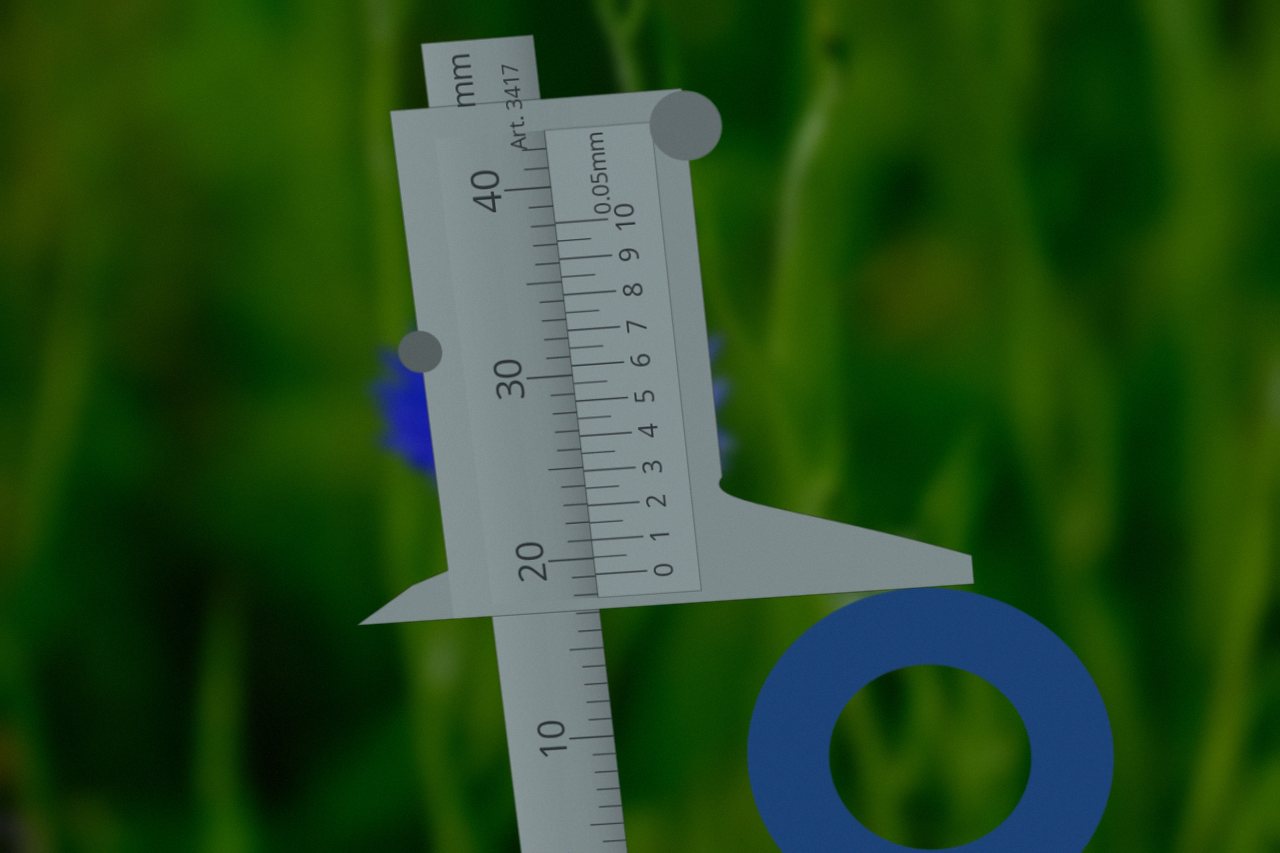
**19.1** mm
